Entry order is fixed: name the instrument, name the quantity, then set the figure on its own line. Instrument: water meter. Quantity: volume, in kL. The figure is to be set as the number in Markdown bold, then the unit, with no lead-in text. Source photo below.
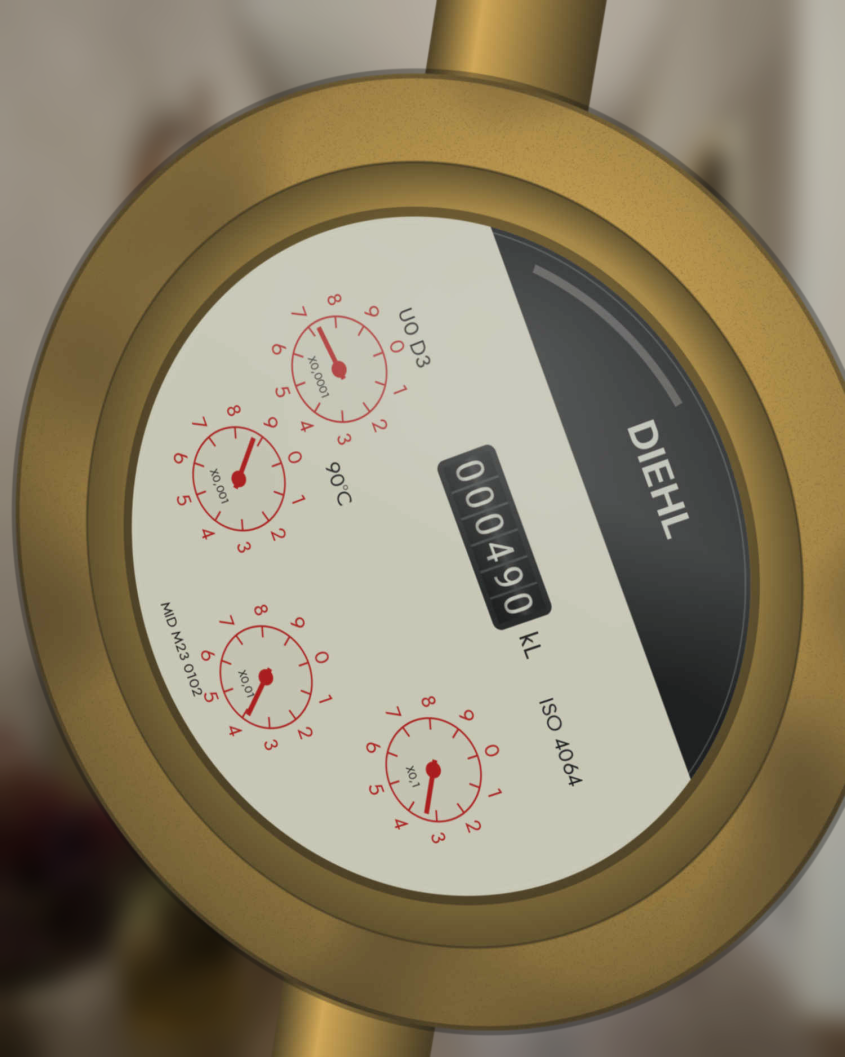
**490.3387** kL
